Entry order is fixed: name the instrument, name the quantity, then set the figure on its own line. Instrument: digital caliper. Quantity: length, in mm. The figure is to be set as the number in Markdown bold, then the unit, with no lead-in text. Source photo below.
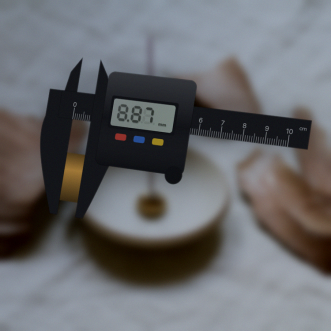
**8.87** mm
